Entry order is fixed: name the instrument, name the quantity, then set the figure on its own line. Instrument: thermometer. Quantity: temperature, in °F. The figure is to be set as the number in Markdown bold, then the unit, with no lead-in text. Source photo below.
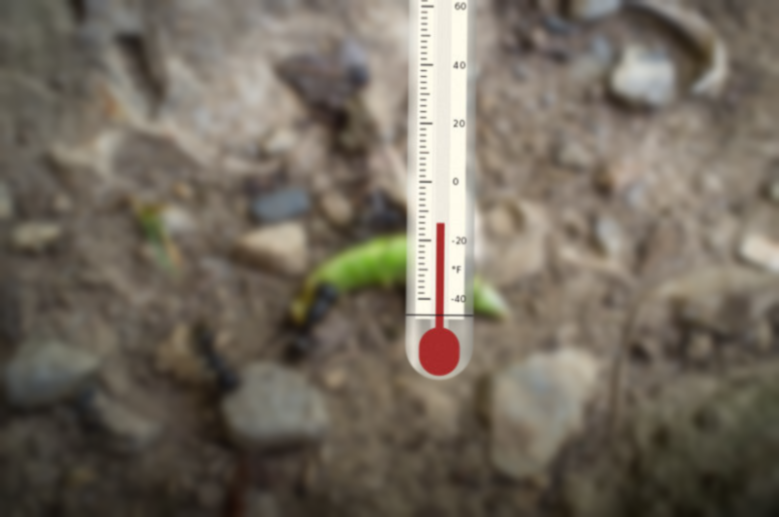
**-14** °F
